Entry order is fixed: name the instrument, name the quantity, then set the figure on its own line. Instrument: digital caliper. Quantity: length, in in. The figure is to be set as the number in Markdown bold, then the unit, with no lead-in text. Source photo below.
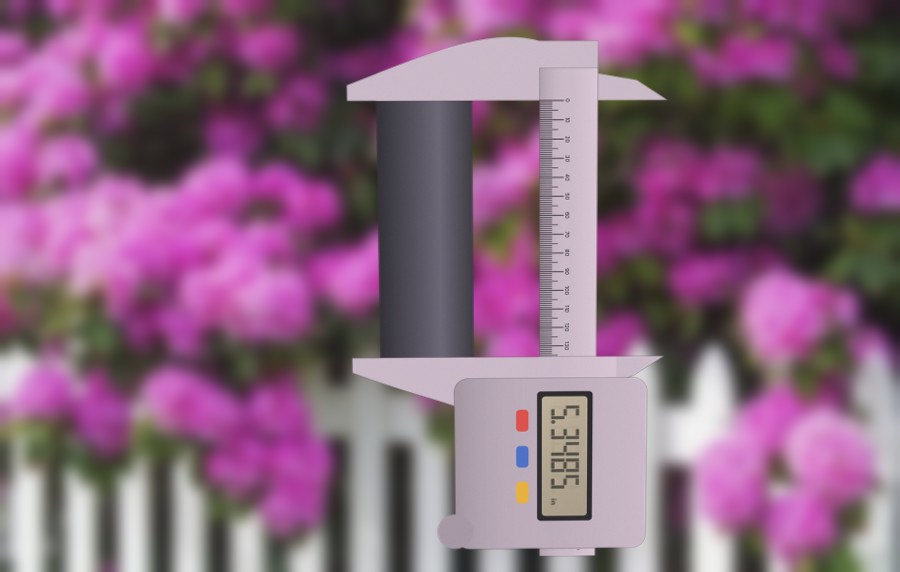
**5.3485** in
